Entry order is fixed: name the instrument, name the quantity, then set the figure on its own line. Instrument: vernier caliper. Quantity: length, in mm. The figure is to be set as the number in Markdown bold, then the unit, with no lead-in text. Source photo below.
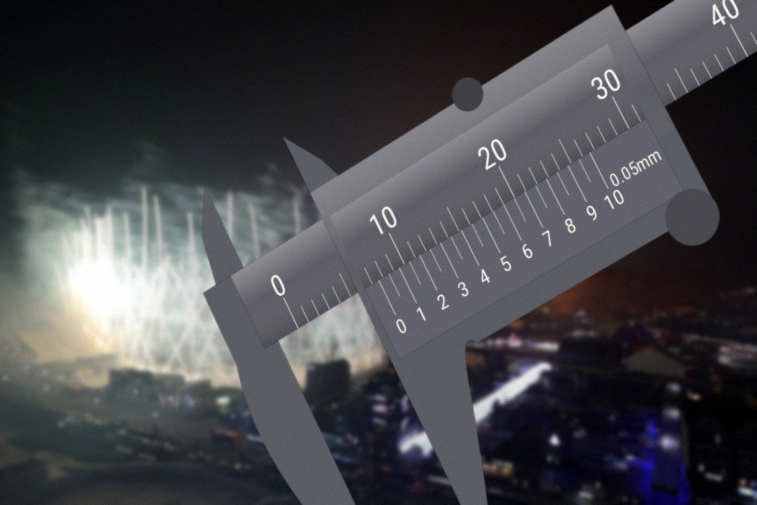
**7.6** mm
